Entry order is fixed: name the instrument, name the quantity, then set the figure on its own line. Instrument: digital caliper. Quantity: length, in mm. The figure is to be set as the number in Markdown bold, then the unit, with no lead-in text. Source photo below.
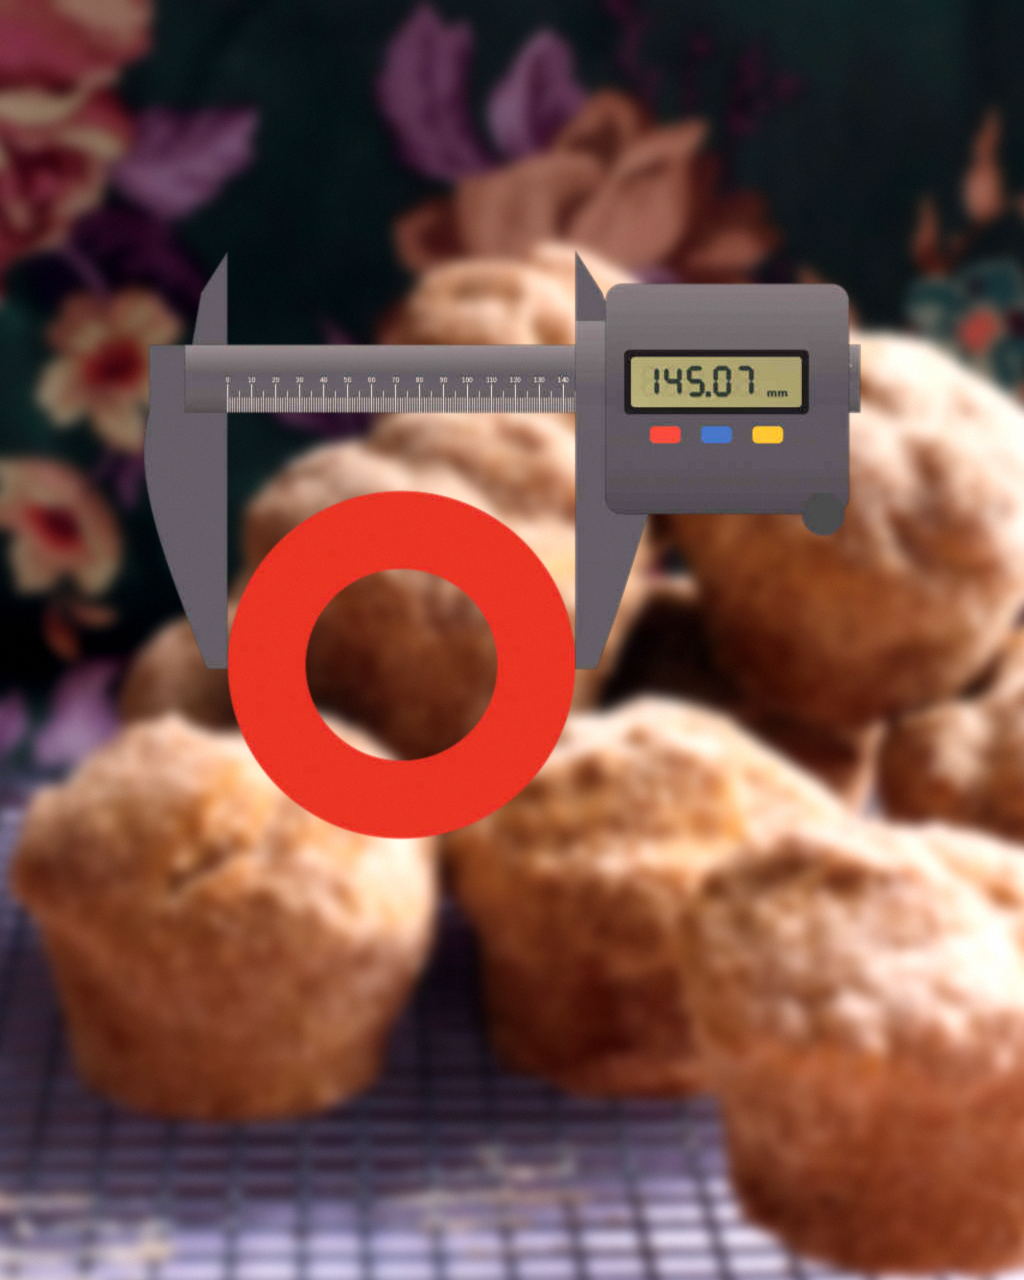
**145.07** mm
